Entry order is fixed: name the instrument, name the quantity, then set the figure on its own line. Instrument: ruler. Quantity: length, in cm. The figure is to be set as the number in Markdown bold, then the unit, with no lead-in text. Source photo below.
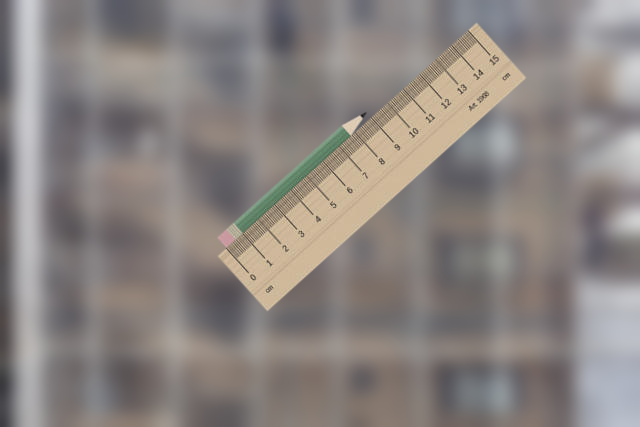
**9** cm
